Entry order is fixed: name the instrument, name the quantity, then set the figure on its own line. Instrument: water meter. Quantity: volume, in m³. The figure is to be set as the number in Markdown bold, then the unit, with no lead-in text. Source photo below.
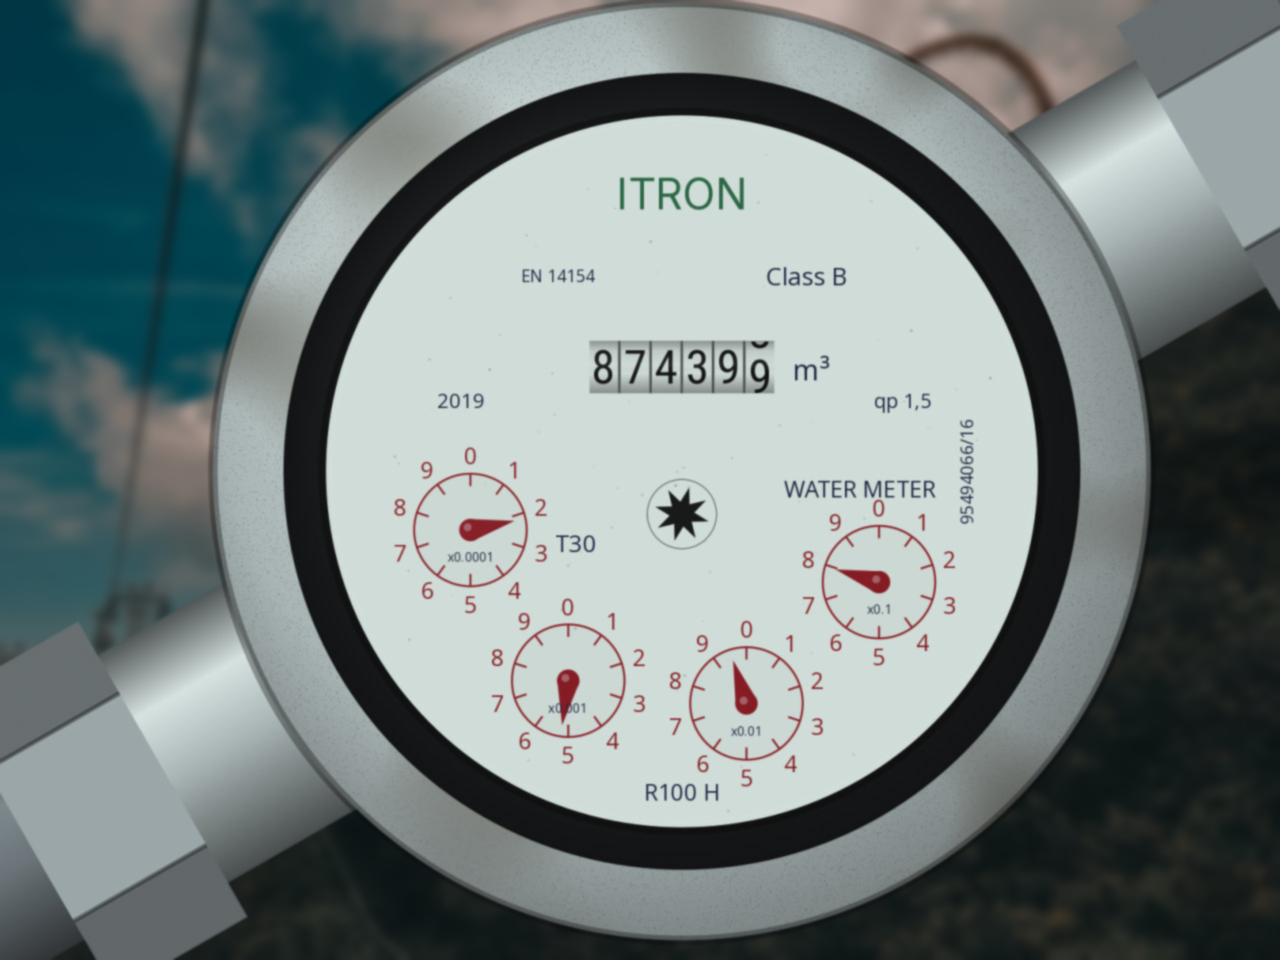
**874398.7952** m³
